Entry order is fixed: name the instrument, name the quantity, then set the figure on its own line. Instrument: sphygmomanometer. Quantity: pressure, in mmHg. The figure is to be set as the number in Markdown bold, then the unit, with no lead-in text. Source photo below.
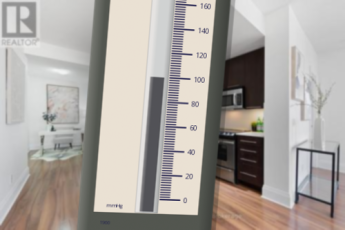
**100** mmHg
